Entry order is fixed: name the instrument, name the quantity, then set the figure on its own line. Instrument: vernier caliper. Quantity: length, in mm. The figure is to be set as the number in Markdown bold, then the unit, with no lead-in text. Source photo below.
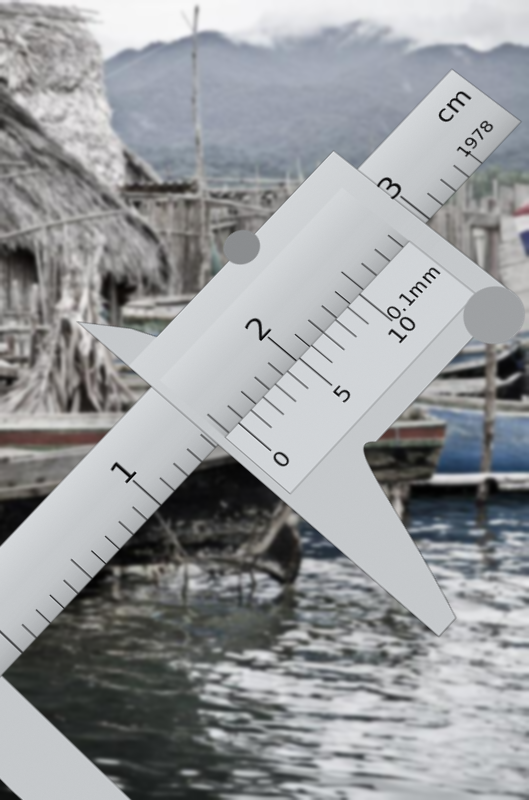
**15.7** mm
